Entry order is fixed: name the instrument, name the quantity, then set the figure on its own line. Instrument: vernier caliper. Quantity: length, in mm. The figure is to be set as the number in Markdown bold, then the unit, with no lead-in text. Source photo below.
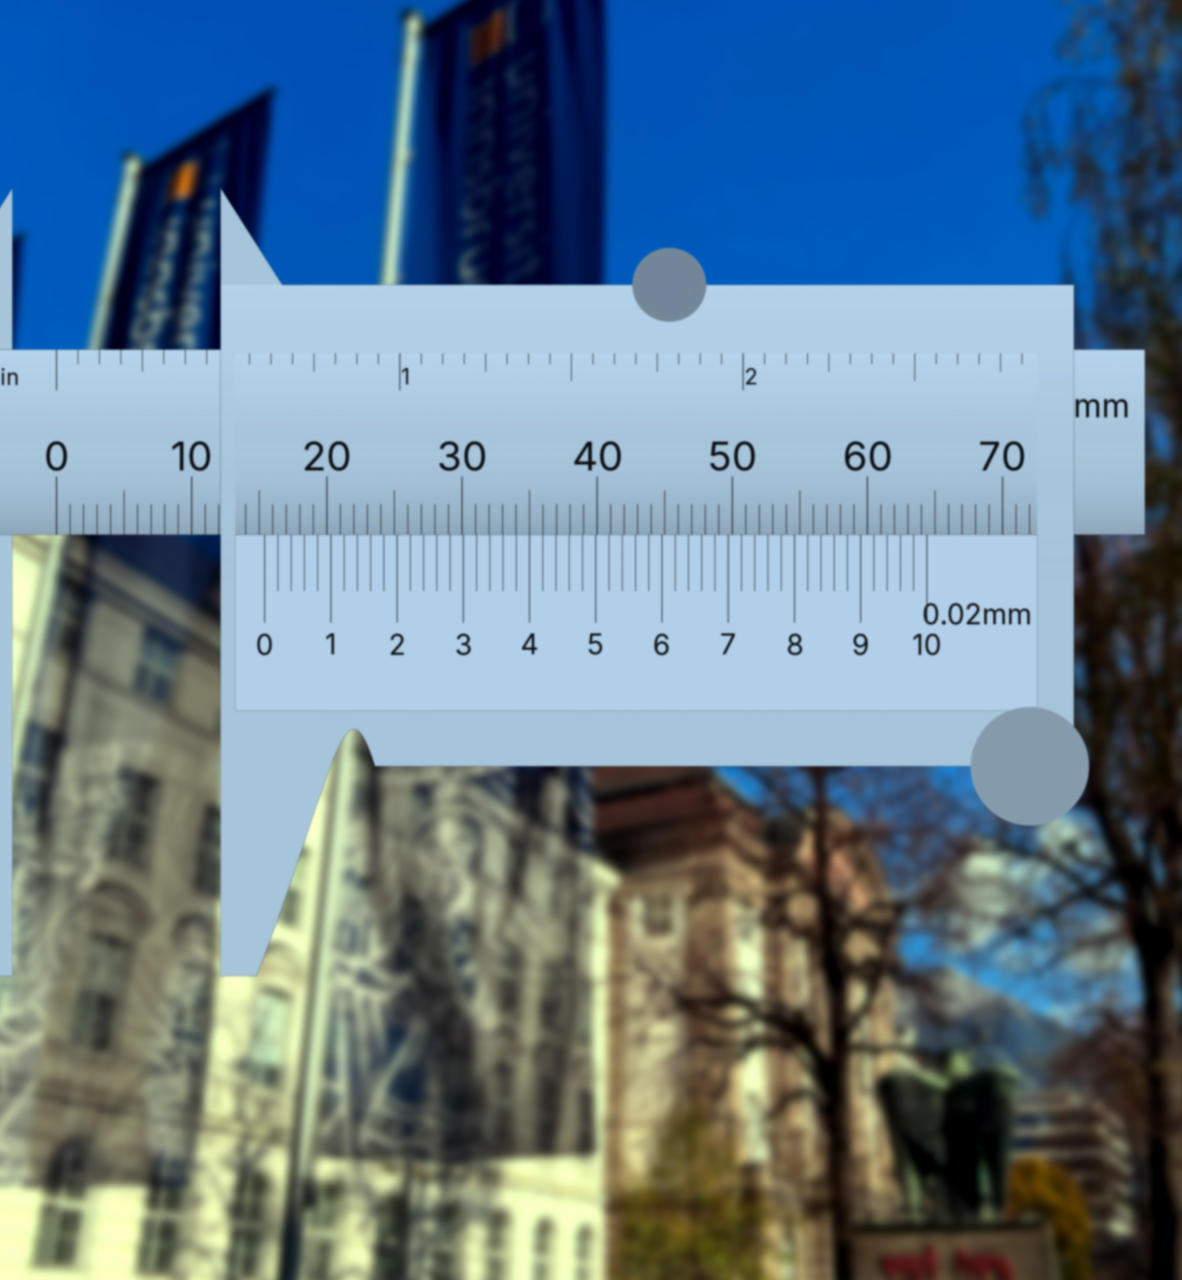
**15.4** mm
